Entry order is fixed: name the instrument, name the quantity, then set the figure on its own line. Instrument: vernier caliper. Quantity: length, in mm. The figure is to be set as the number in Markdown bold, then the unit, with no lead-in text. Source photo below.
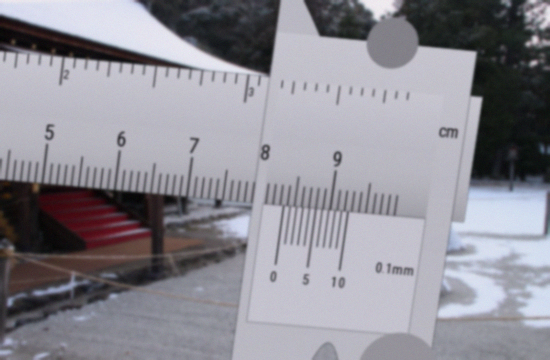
**83.5** mm
